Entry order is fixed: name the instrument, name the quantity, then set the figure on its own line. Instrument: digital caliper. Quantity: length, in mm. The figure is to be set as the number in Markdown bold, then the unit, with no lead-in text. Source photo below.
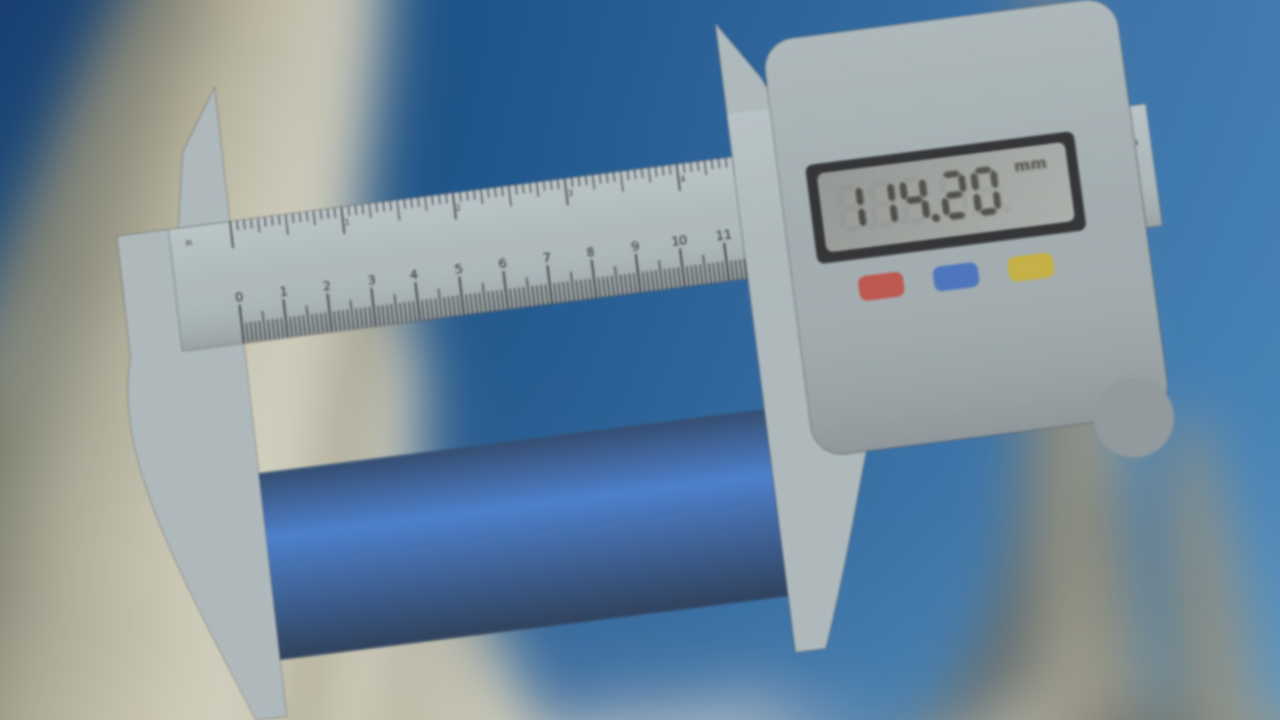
**114.20** mm
